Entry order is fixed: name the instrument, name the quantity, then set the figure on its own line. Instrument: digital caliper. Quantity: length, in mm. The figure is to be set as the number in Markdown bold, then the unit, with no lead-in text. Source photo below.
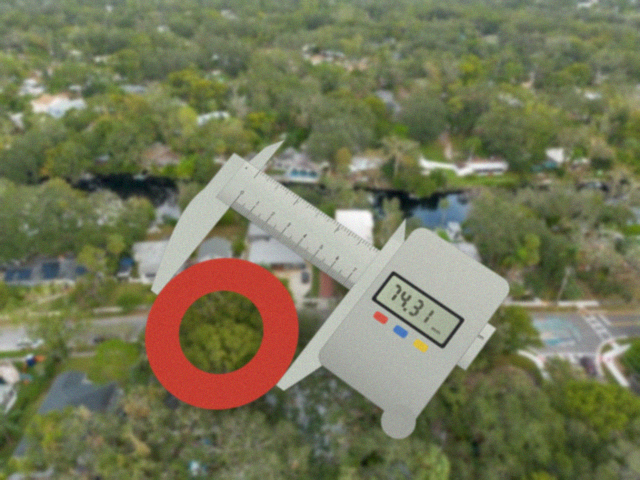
**74.31** mm
